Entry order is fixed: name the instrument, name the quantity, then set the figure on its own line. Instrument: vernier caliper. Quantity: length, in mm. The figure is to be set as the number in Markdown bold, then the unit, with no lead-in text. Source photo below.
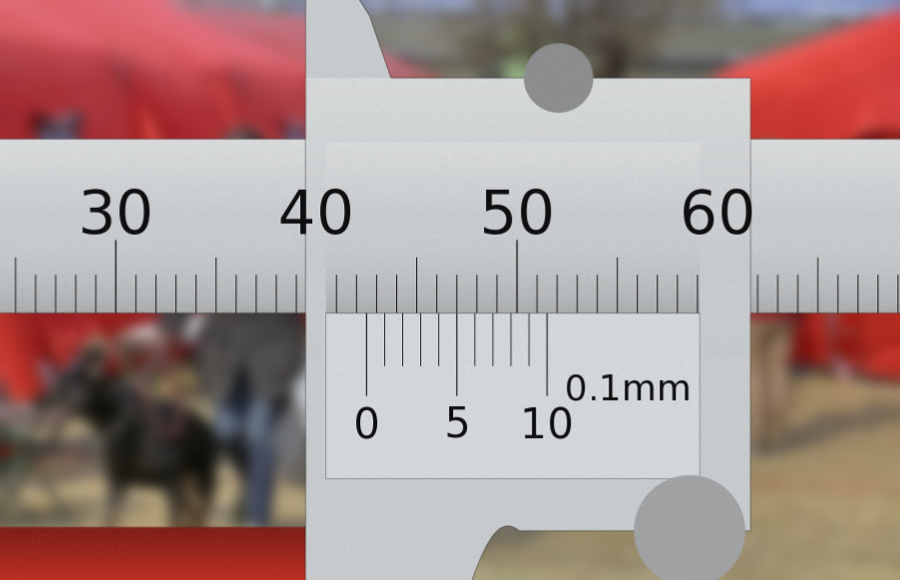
**42.5** mm
